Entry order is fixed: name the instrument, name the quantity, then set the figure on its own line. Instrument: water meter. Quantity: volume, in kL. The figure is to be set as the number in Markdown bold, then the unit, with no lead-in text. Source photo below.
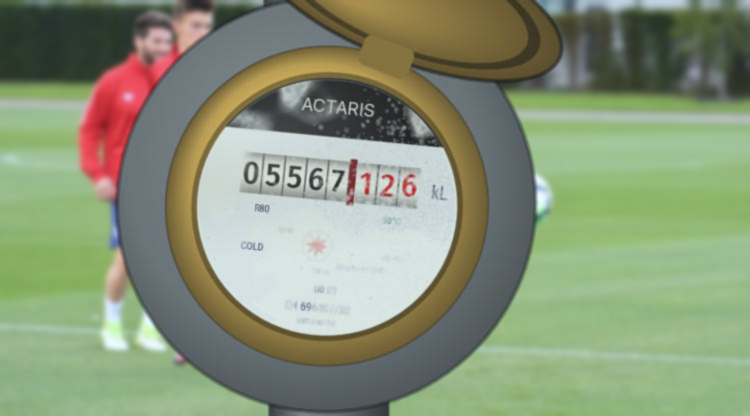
**5567.126** kL
